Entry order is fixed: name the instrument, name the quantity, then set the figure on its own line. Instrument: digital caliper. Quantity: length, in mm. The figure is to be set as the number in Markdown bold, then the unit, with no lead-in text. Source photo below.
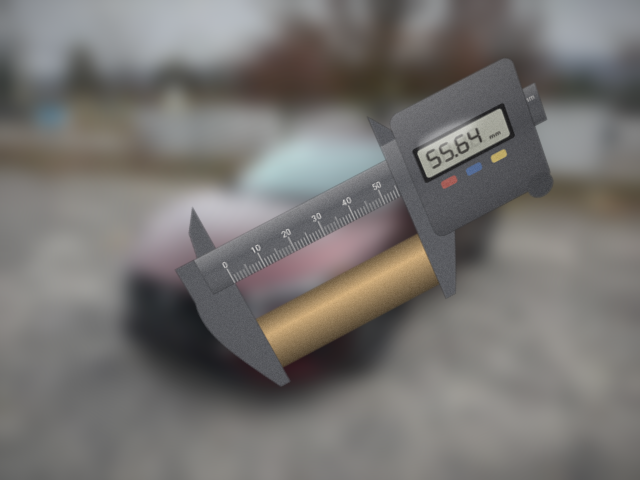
**55.64** mm
